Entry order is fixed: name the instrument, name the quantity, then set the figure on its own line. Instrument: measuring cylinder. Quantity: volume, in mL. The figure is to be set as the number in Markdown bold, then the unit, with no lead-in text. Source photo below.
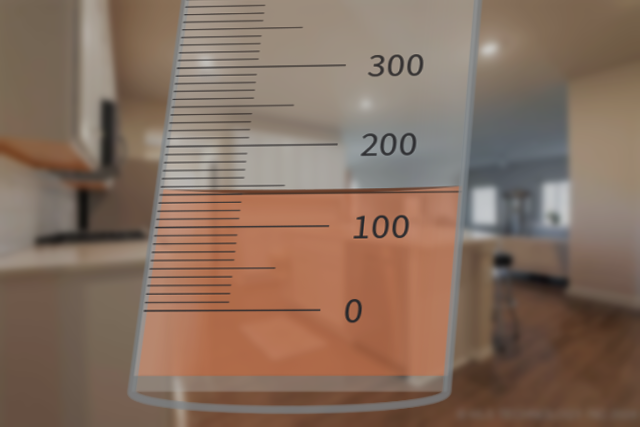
**140** mL
